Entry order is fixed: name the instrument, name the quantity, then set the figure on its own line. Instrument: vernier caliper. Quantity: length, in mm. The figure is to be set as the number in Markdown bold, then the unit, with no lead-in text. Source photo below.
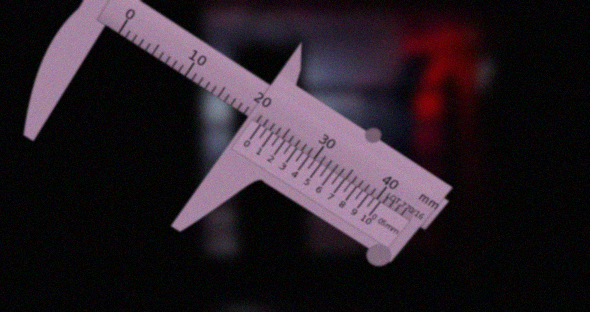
**21.6** mm
